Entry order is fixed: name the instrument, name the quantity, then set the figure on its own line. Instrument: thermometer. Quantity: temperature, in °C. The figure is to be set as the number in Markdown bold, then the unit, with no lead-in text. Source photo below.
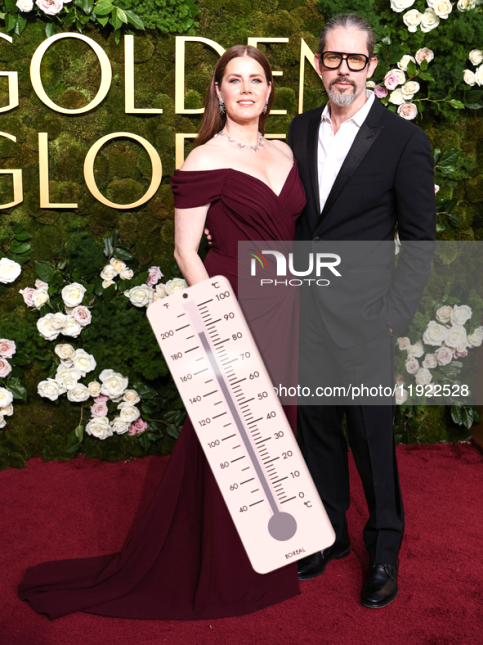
**88** °C
